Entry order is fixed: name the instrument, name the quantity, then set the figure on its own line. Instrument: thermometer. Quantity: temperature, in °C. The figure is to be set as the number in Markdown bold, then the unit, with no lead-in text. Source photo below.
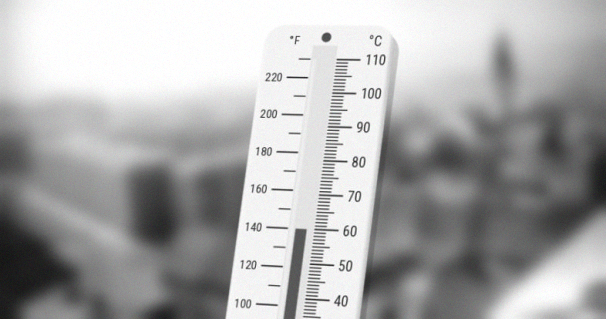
**60** °C
